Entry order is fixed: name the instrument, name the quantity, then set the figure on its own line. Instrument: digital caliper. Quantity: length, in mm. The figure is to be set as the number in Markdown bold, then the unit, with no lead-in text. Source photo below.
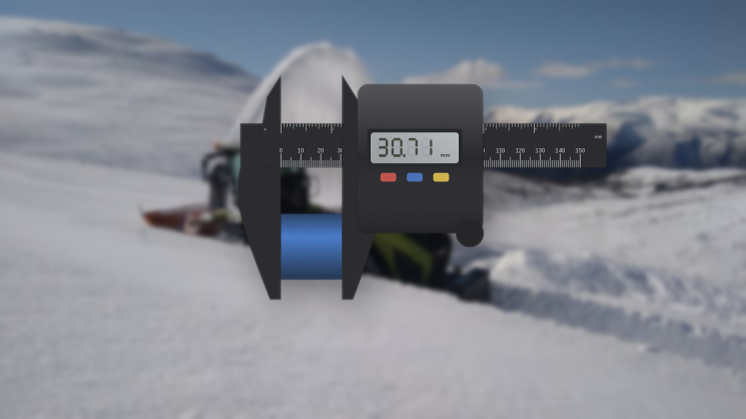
**30.71** mm
